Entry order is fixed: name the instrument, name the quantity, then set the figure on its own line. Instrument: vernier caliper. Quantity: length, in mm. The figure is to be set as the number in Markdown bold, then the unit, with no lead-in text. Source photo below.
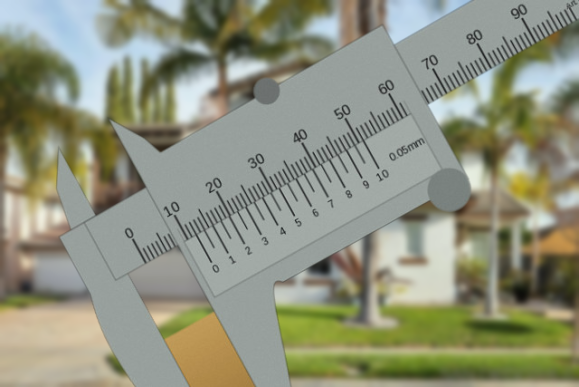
**12.0** mm
